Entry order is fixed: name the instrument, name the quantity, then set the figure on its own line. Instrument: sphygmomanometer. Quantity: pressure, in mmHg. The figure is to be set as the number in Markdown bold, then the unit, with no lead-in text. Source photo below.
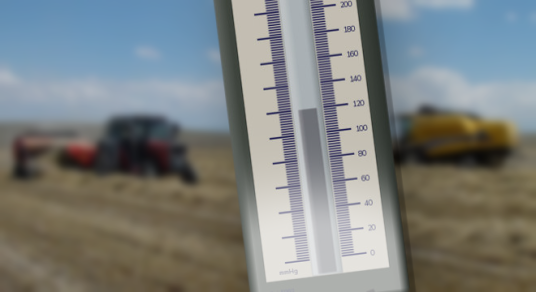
**120** mmHg
